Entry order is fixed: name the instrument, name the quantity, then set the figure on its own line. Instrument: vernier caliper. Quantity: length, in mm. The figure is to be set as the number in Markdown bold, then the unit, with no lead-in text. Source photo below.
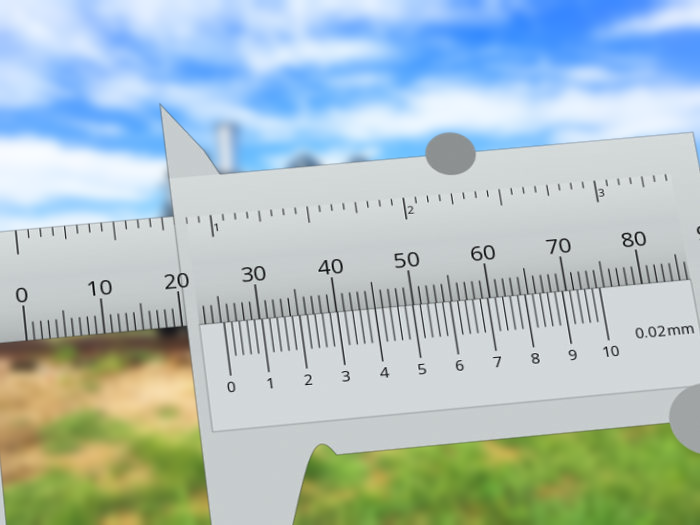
**25.4** mm
